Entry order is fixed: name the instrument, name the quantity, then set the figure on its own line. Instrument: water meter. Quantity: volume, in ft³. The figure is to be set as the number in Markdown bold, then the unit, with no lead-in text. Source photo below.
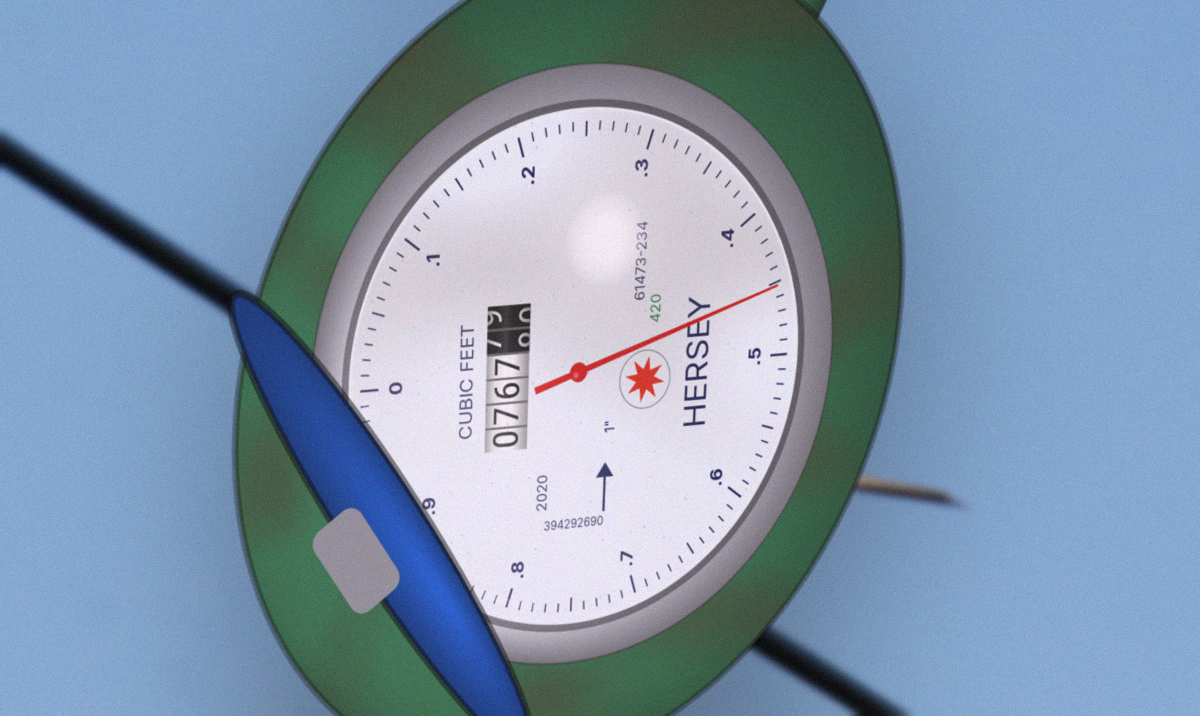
**76779.45** ft³
